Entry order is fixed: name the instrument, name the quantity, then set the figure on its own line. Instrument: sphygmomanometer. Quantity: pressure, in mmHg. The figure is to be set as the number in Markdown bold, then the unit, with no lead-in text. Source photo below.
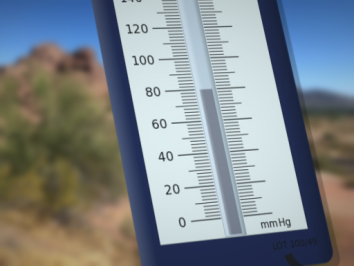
**80** mmHg
